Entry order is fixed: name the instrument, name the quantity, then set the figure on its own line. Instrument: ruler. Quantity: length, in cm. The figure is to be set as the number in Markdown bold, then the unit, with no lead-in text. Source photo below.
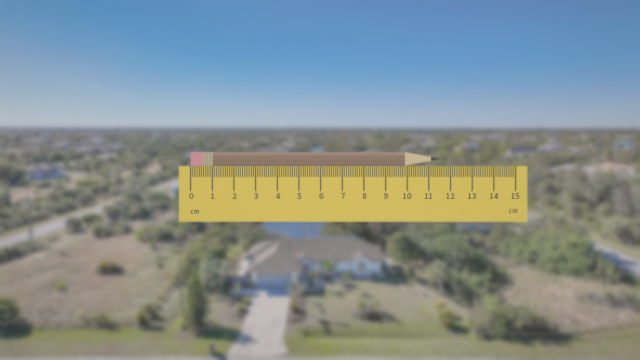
**11.5** cm
